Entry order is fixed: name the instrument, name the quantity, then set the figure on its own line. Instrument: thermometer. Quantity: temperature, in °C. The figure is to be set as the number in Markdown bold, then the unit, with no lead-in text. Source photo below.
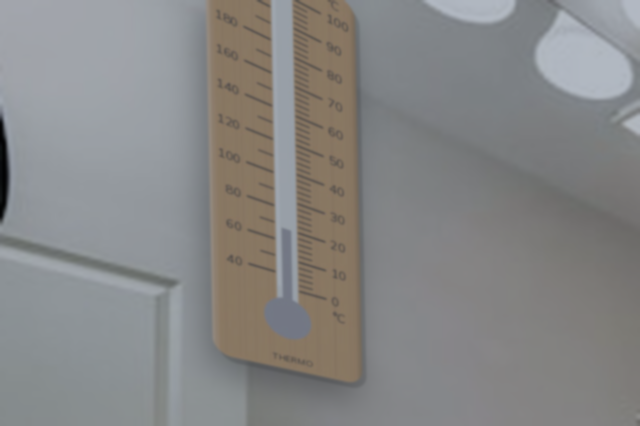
**20** °C
